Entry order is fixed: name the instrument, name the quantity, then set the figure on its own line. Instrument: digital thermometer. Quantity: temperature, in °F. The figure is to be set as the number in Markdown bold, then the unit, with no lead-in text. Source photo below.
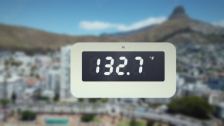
**132.7** °F
